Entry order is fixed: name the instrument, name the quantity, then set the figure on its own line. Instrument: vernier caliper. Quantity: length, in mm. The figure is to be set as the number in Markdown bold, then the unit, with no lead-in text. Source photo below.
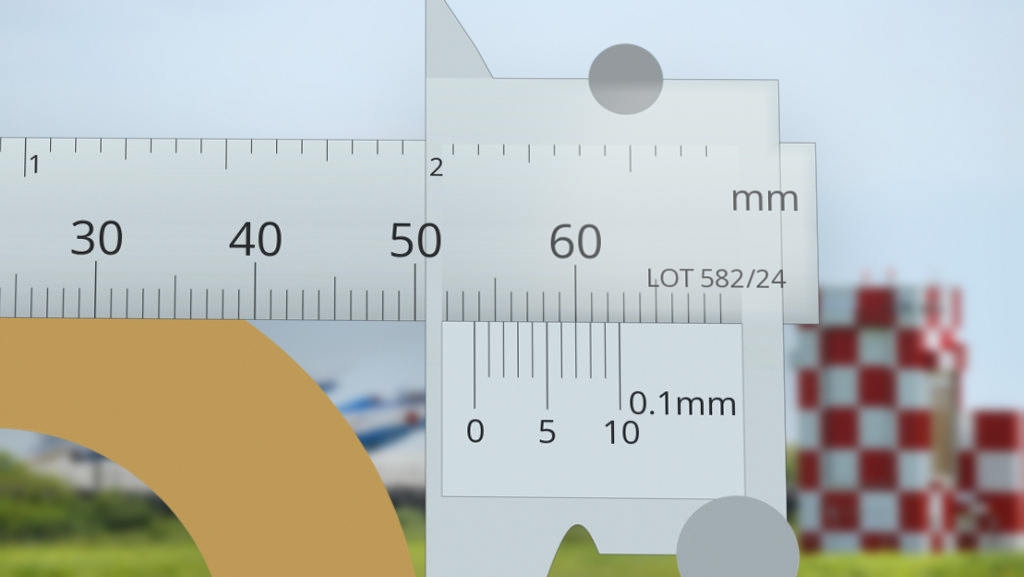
**53.7** mm
